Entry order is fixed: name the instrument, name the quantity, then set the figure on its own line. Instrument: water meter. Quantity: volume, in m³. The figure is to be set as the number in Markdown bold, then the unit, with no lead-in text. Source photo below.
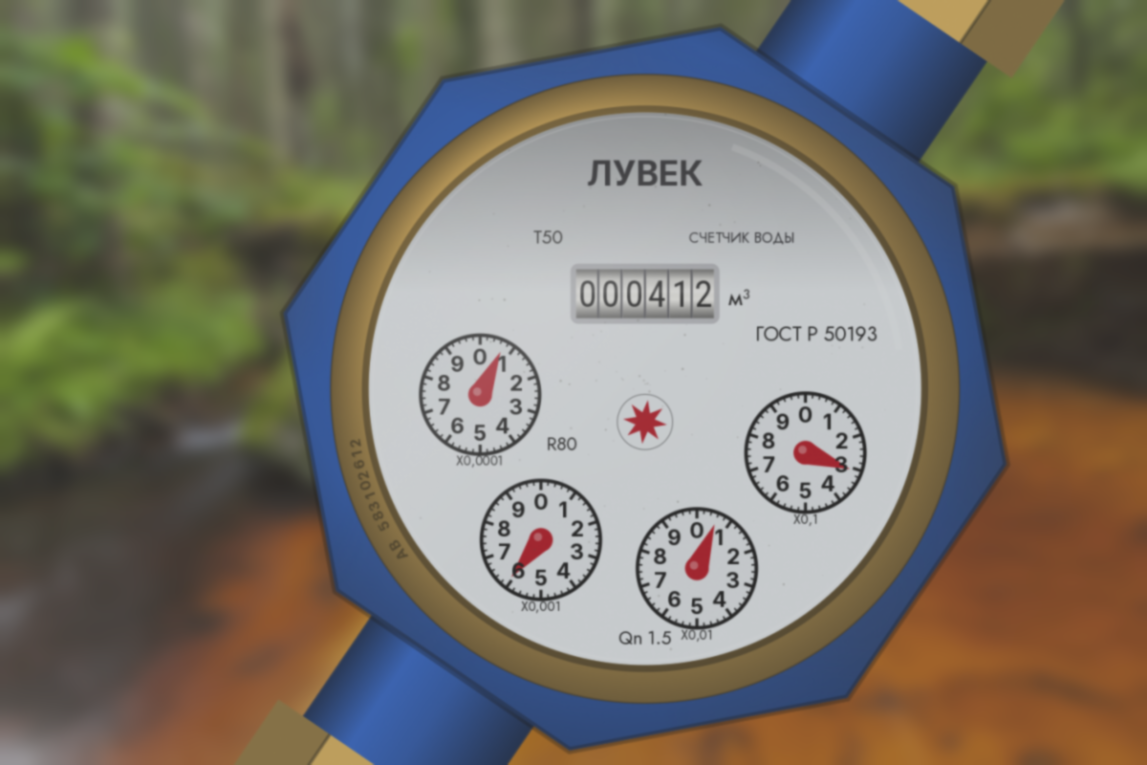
**412.3060** m³
